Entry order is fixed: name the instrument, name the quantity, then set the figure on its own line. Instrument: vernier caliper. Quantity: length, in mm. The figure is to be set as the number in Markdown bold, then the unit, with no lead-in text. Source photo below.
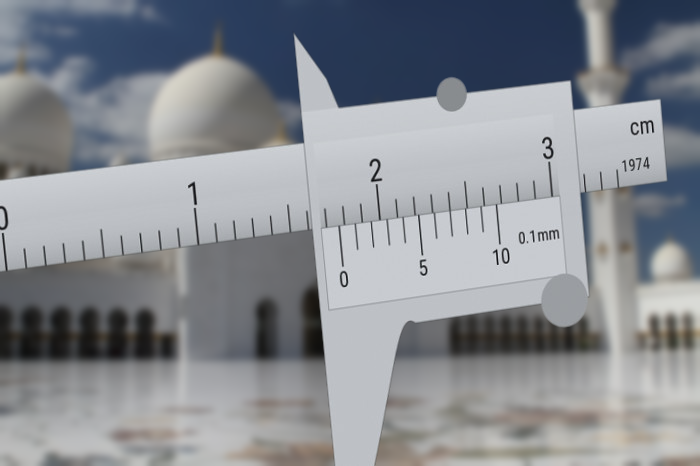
**17.7** mm
